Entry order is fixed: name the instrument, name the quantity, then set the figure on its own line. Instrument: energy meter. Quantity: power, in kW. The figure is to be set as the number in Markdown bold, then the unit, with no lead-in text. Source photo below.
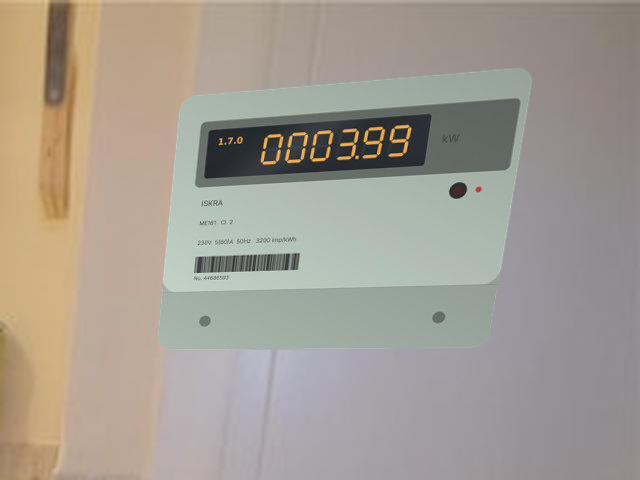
**3.99** kW
